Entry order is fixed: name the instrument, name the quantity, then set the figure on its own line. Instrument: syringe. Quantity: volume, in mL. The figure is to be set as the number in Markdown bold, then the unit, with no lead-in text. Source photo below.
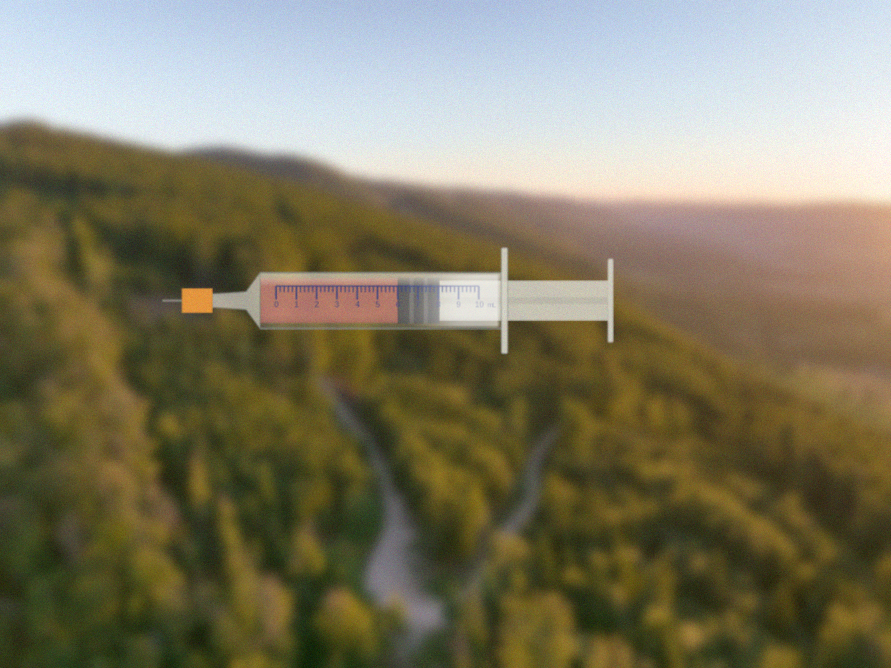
**6** mL
